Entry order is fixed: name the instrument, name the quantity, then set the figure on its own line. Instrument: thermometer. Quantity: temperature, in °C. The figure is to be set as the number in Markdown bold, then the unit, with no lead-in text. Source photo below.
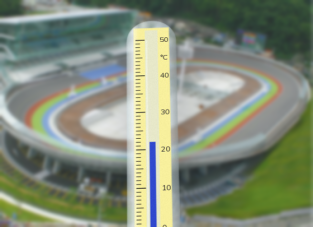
**22** °C
